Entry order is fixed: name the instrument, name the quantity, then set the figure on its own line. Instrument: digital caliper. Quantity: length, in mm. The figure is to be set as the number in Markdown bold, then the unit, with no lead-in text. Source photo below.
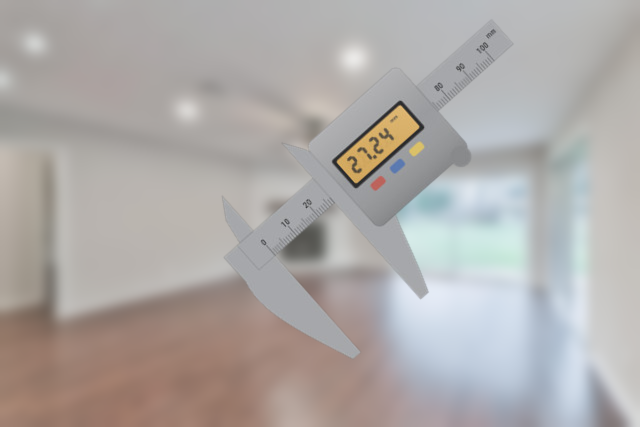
**27.24** mm
